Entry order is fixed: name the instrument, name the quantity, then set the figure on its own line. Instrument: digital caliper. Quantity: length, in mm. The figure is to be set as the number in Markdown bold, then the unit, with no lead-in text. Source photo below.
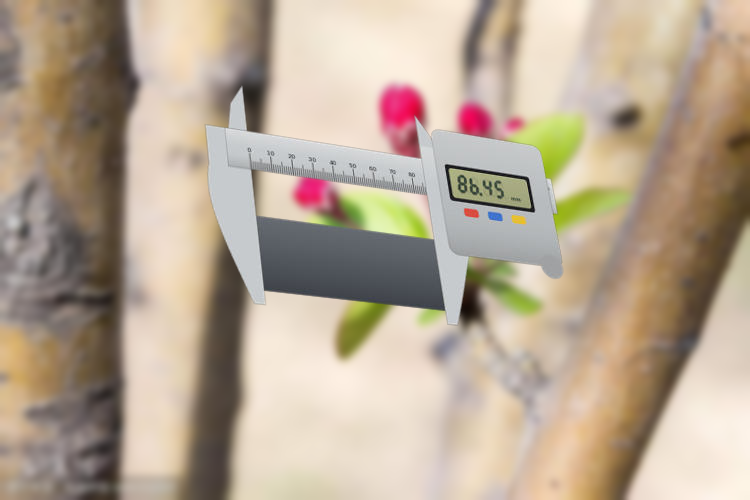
**86.45** mm
